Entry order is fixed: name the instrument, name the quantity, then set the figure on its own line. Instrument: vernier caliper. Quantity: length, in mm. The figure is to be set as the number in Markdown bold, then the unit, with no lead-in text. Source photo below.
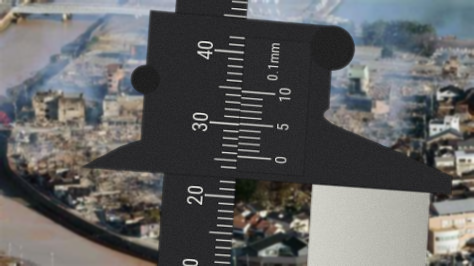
**25.6** mm
